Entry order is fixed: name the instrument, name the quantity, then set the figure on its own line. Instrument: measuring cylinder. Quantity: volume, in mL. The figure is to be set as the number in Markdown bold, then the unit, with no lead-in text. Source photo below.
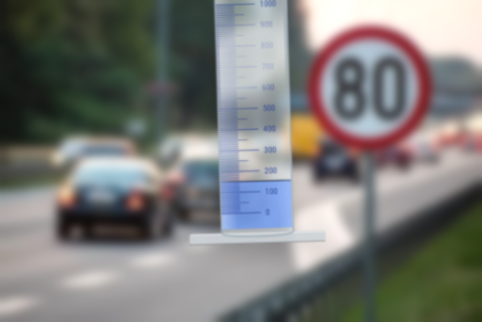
**150** mL
